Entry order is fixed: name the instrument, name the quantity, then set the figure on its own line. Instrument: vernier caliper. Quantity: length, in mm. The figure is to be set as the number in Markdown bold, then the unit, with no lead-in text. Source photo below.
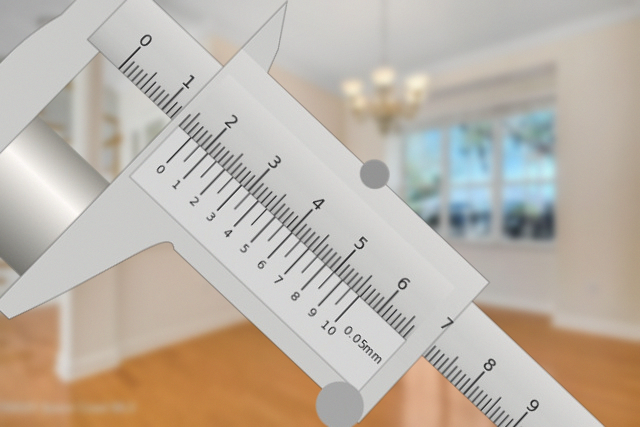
**16.8** mm
